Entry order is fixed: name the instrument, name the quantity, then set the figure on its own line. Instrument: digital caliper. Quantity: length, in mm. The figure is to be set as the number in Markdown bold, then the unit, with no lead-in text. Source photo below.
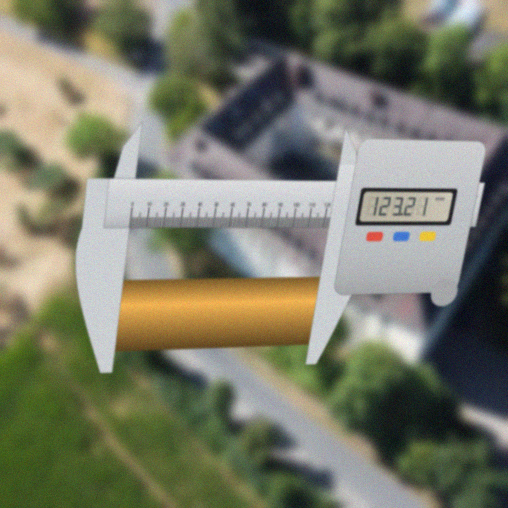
**123.21** mm
